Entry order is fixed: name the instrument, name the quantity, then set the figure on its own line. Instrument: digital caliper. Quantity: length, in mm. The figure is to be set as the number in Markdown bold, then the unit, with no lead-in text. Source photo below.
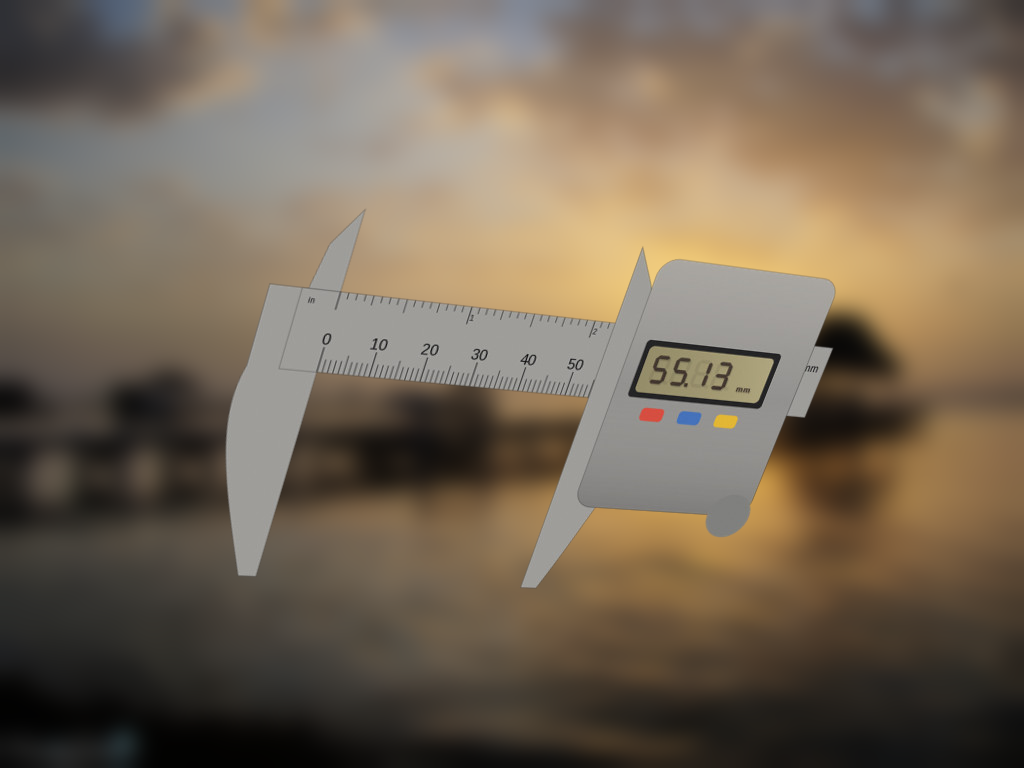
**55.13** mm
